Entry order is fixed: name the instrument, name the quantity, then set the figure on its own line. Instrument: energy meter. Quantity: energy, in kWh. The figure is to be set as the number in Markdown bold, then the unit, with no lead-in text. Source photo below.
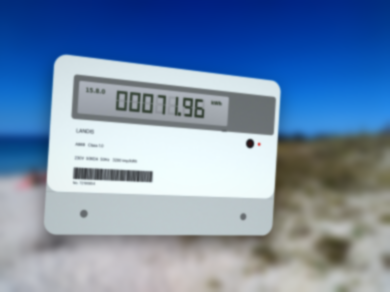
**71.96** kWh
